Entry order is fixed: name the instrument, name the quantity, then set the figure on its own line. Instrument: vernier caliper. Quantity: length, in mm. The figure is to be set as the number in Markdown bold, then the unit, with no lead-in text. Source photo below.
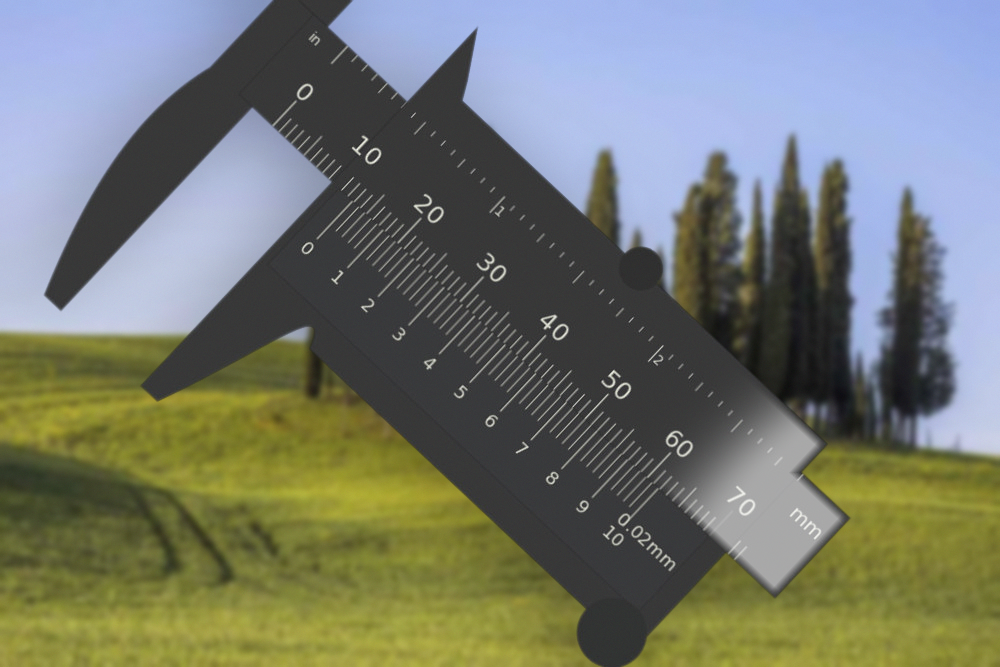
**12.8** mm
